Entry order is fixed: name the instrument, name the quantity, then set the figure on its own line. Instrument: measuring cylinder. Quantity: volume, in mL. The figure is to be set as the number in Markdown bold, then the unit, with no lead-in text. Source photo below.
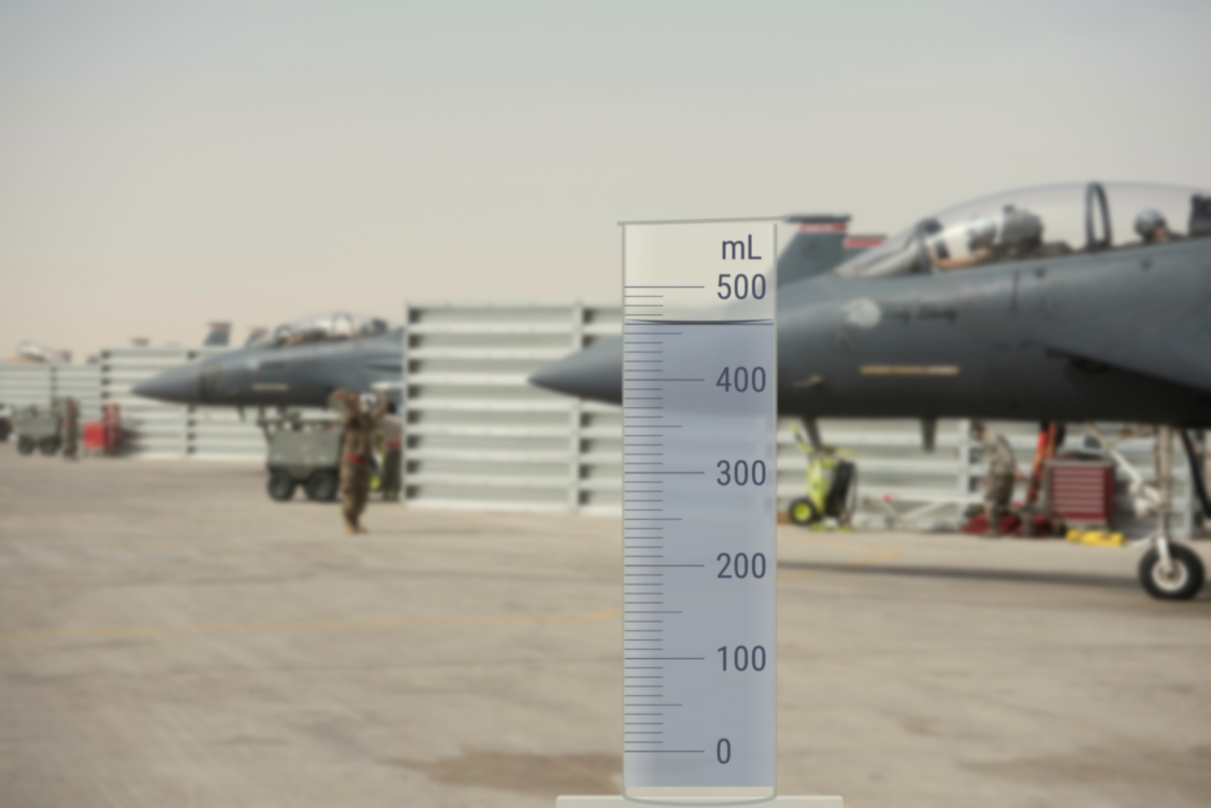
**460** mL
